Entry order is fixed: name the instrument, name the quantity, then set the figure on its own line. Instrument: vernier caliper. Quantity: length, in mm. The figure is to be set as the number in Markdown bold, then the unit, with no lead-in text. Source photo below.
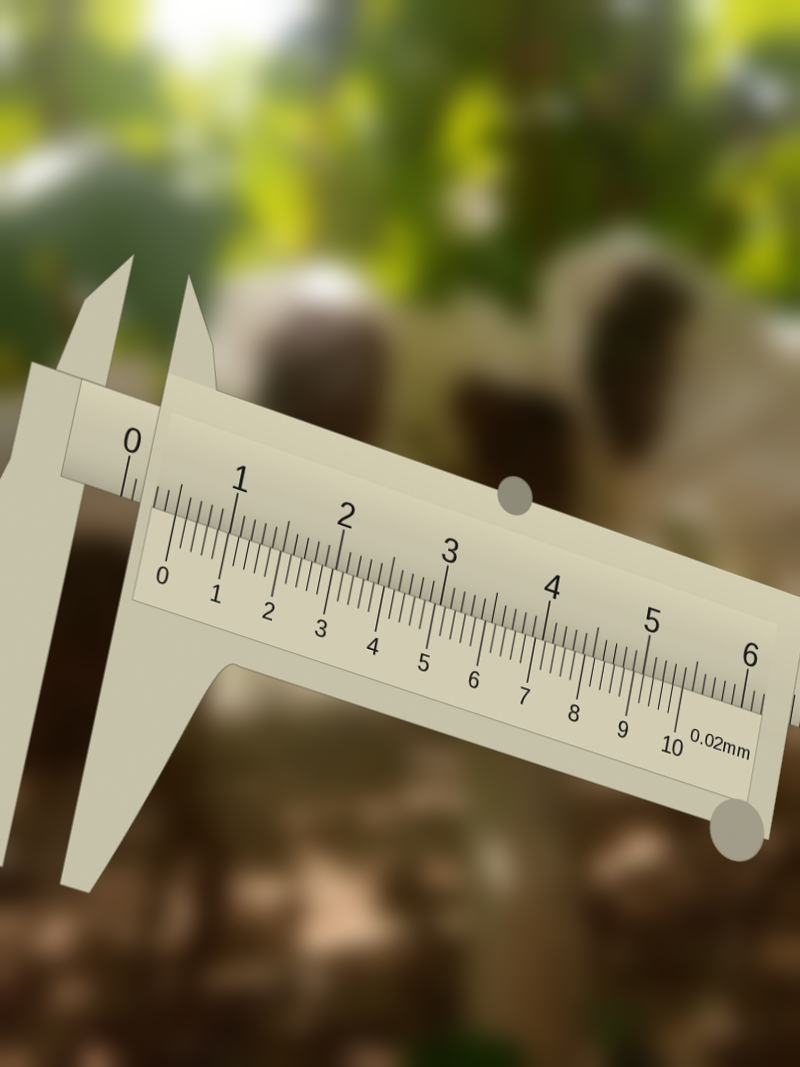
**5.0** mm
